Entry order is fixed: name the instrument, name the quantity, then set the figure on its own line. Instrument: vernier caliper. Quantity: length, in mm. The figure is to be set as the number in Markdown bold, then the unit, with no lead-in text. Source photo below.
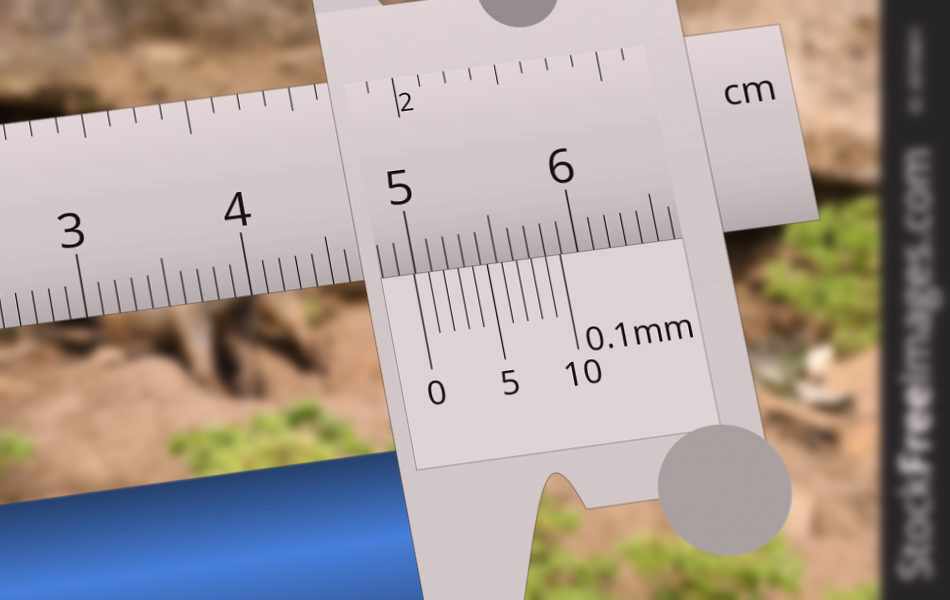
**49.9** mm
